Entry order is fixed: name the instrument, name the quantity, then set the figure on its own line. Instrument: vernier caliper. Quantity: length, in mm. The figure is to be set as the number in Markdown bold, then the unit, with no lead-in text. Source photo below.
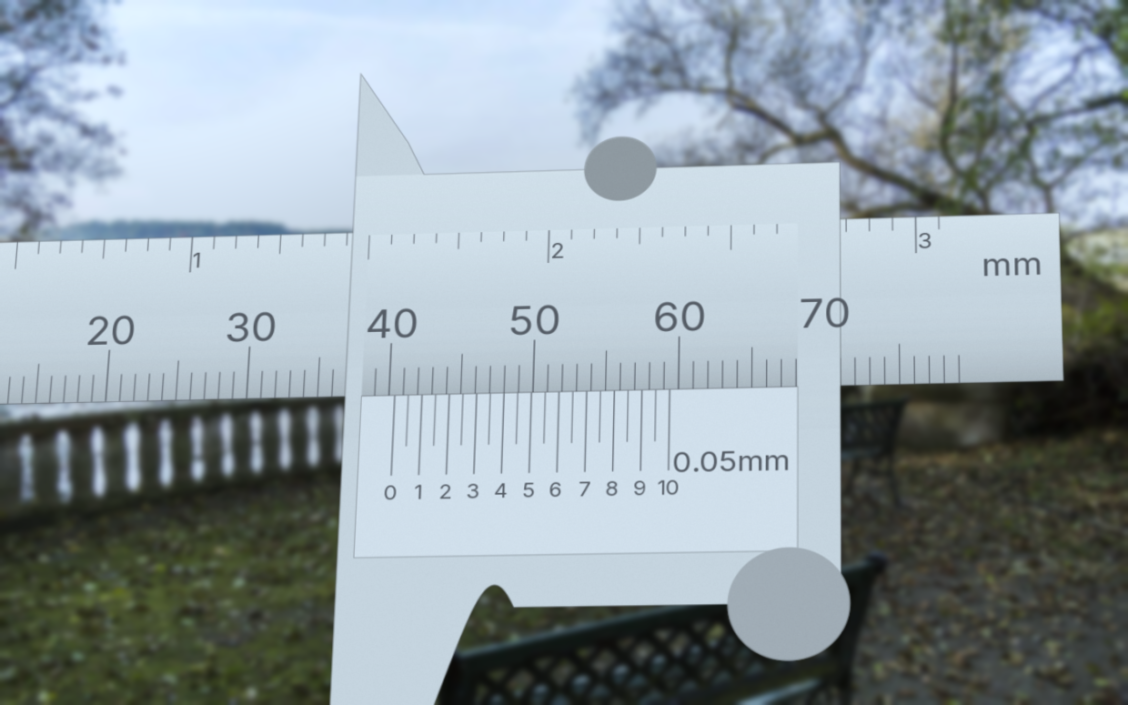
**40.4** mm
